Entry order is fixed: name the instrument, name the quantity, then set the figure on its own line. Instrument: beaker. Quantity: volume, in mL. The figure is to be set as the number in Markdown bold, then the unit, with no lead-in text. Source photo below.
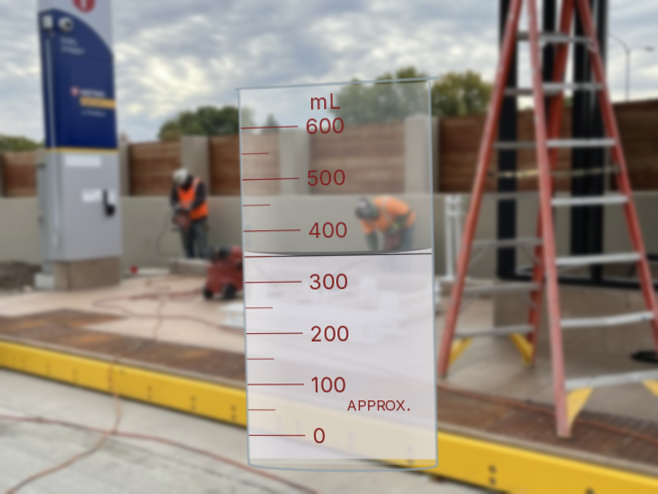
**350** mL
